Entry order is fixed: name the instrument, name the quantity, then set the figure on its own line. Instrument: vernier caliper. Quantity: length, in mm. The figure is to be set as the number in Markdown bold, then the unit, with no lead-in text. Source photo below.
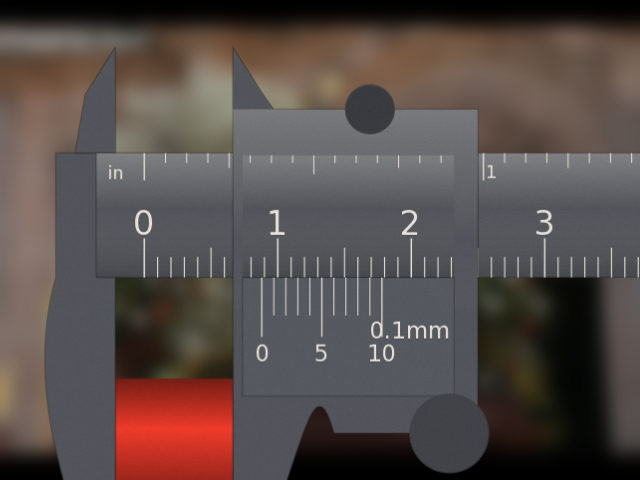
**8.8** mm
